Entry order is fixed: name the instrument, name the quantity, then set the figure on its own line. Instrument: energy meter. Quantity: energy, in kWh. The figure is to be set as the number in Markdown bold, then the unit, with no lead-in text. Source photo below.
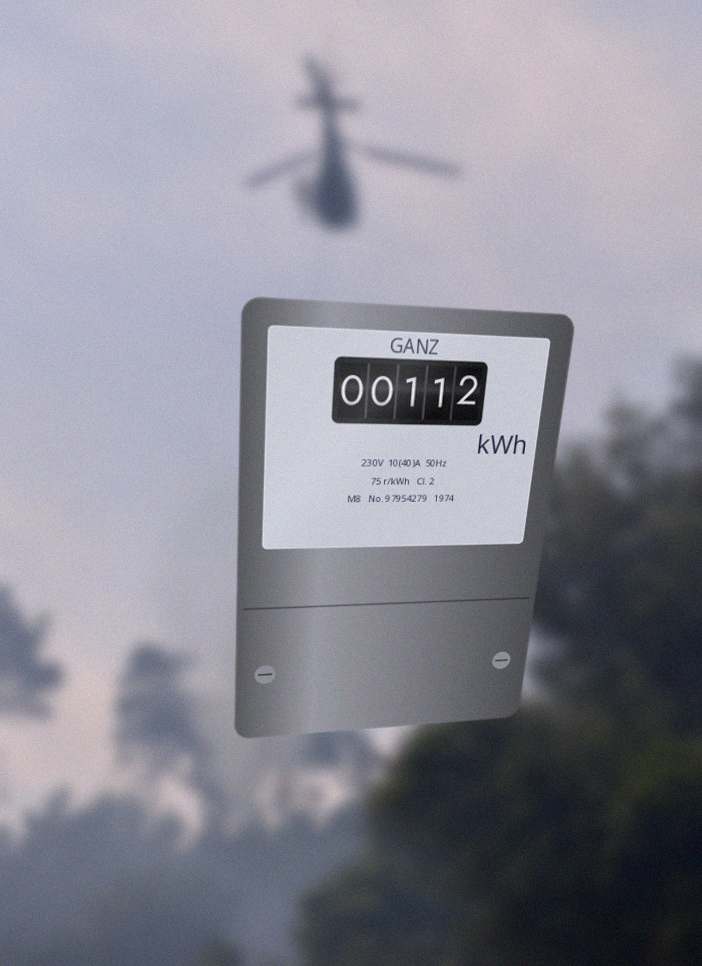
**112** kWh
